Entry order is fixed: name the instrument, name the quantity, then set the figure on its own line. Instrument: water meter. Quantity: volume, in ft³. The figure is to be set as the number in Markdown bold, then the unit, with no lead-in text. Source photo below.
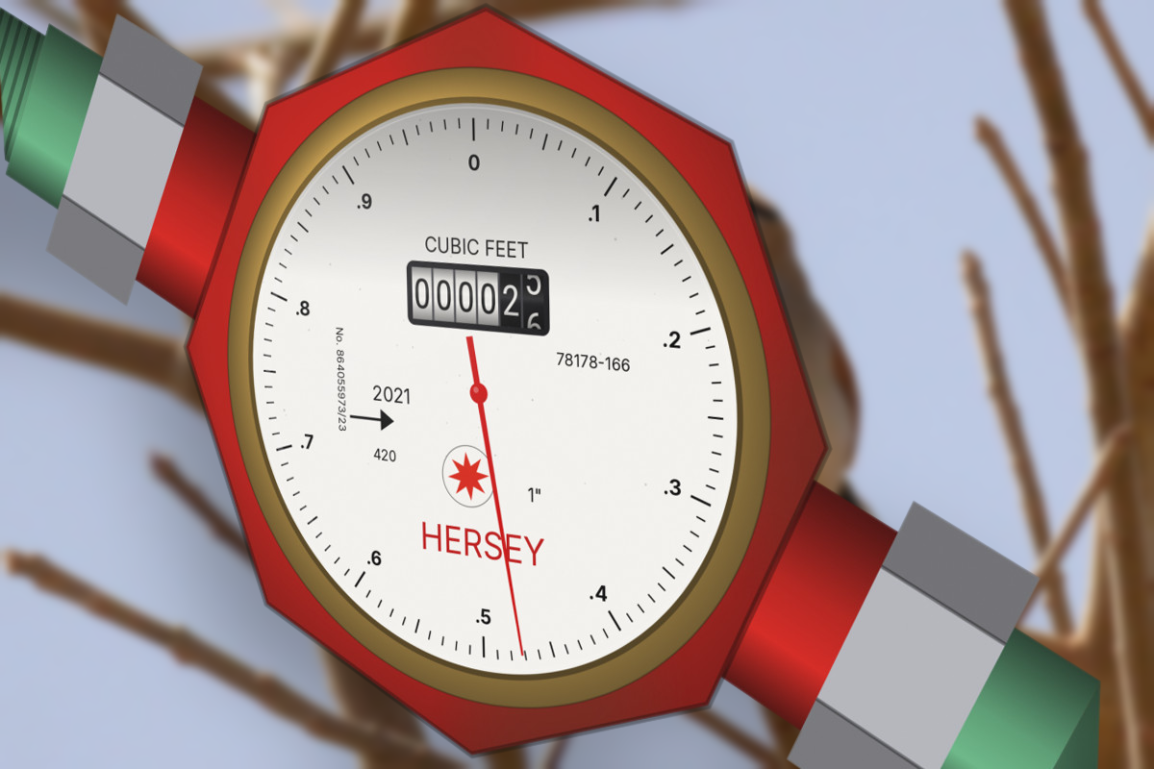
**25.47** ft³
